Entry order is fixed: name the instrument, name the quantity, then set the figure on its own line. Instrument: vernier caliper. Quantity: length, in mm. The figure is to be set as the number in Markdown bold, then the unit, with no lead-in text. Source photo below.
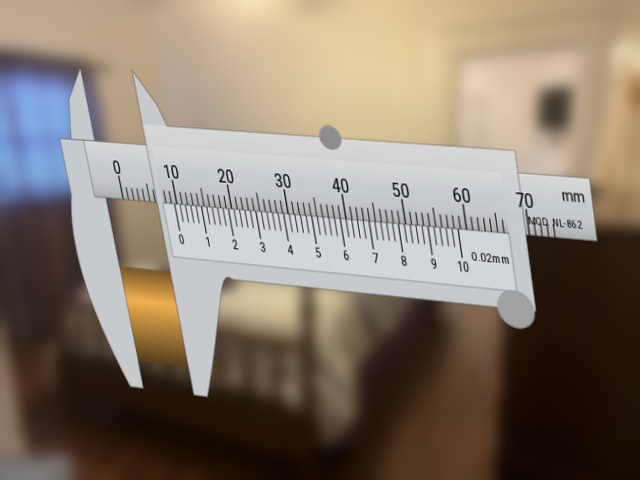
**9.6** mm
